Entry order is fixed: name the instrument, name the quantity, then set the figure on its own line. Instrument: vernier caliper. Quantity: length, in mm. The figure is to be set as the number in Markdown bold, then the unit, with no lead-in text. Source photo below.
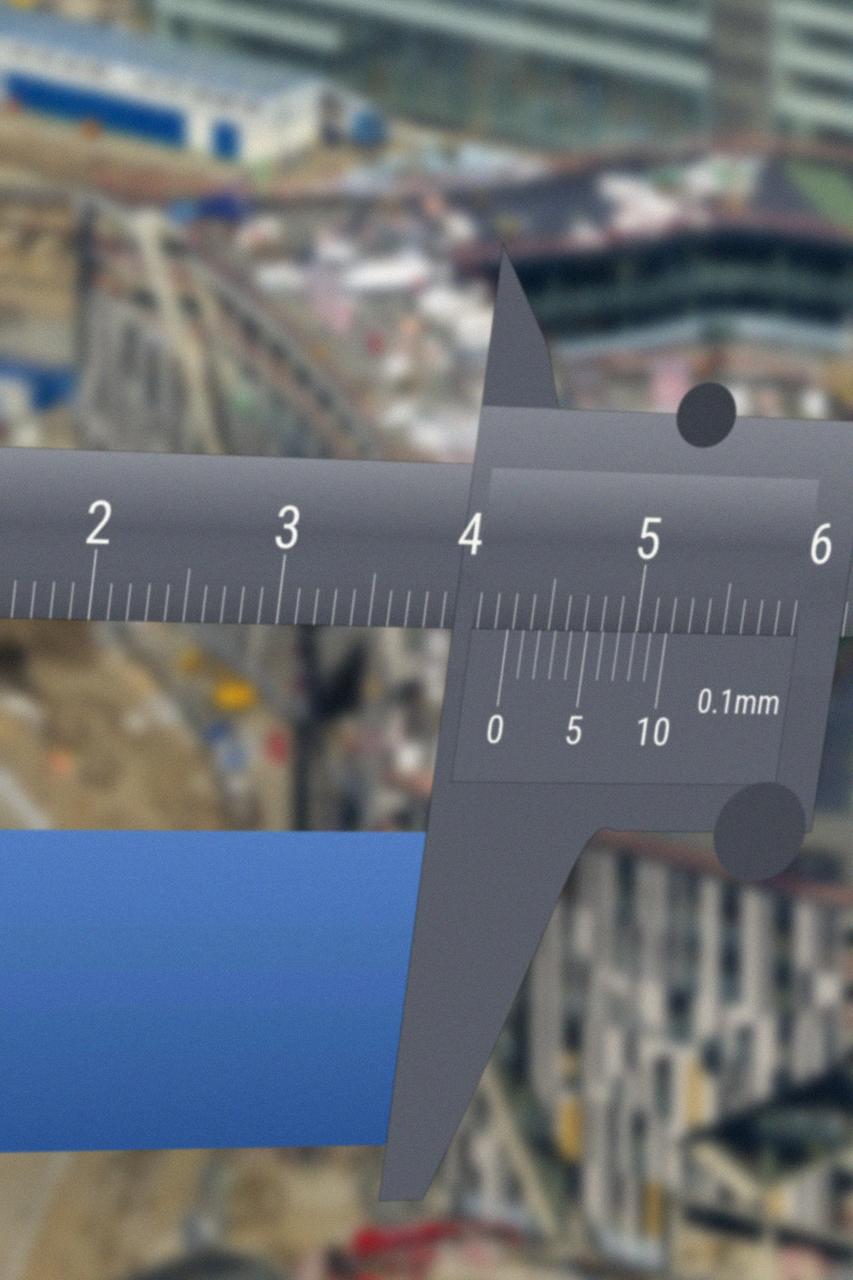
**42.7** mm
